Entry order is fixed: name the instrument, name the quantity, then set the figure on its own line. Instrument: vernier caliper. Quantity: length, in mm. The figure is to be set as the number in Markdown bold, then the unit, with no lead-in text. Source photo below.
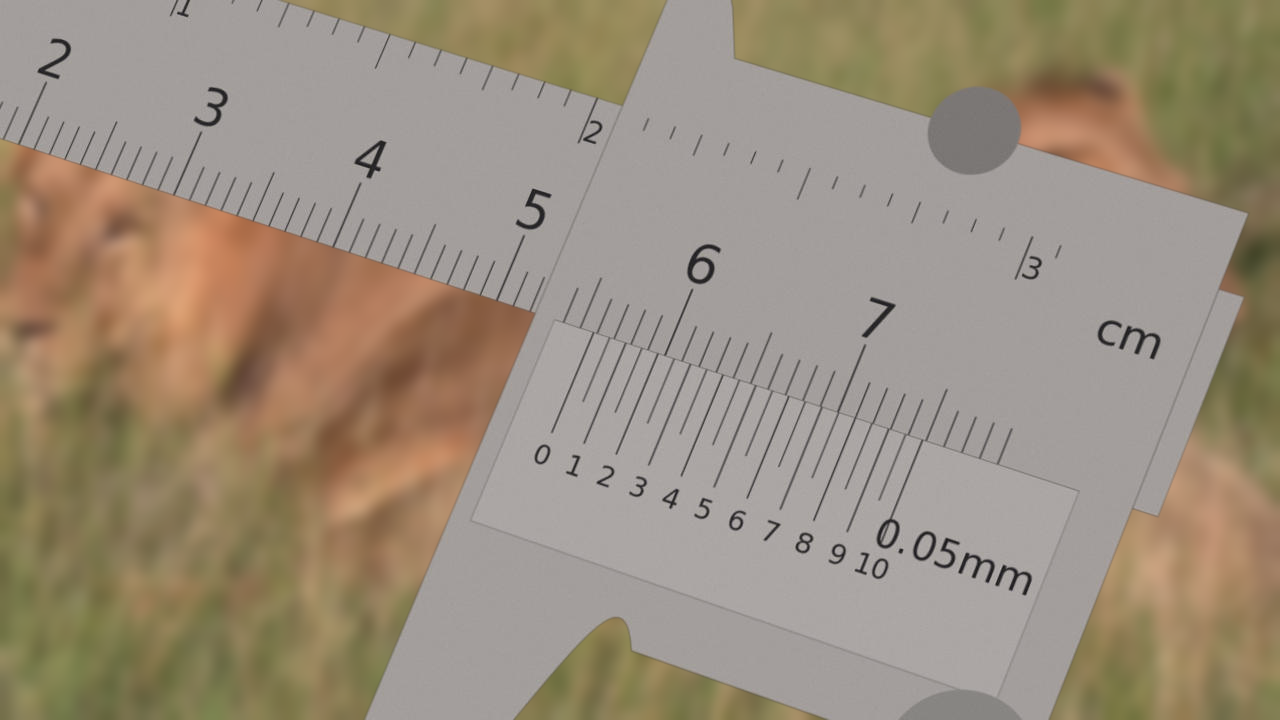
**55.8** mm
